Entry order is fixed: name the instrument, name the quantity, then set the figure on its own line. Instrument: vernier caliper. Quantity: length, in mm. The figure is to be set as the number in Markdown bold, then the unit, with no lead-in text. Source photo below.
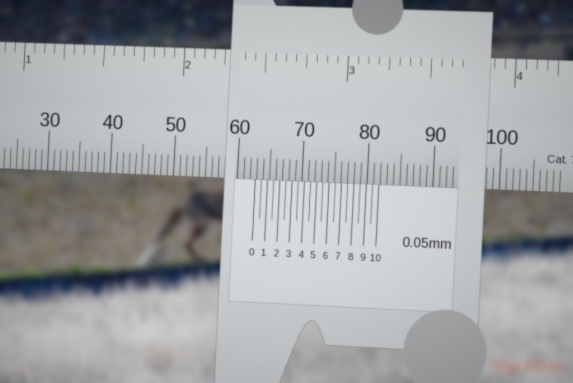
**62.8** mm
